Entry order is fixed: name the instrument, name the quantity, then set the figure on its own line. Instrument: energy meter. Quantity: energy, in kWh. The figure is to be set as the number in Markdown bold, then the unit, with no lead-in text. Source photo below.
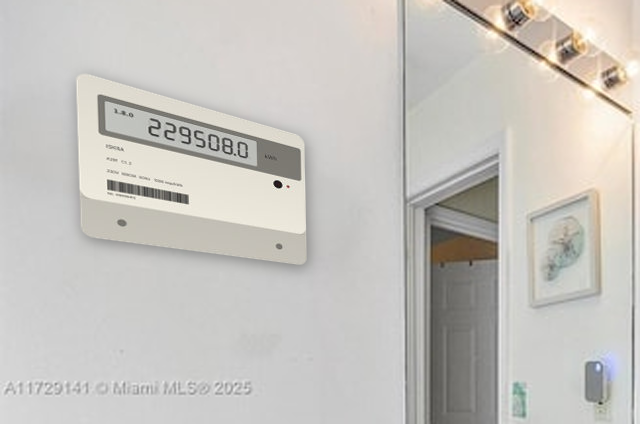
**229508.0** kWh
